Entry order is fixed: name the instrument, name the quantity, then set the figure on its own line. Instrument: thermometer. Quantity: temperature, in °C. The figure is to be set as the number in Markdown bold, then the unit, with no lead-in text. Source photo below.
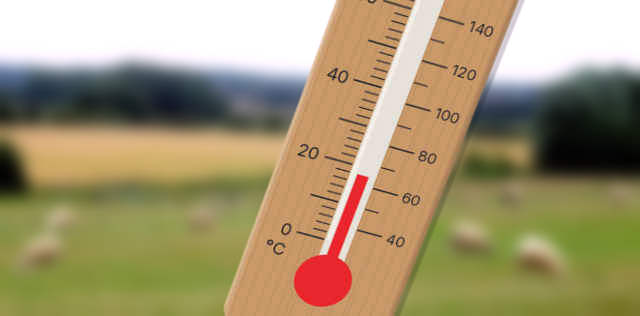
**18** °C
